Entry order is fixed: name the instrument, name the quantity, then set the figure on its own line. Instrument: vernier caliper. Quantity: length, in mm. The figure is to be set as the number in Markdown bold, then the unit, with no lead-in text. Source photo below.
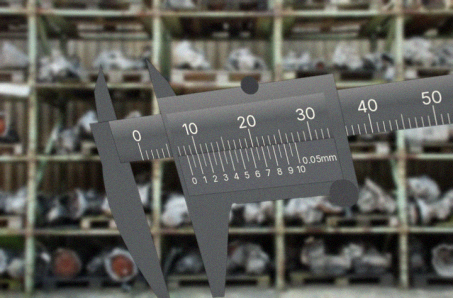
**8.2** mm
